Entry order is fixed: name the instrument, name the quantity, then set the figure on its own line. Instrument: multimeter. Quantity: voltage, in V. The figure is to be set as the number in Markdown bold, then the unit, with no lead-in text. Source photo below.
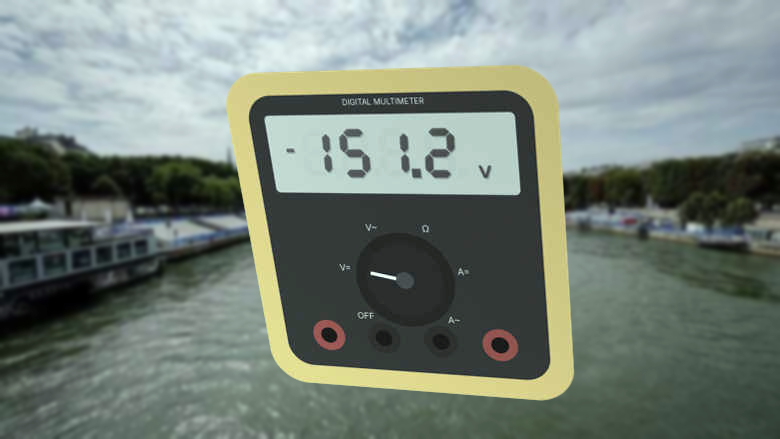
**-151.2** V
